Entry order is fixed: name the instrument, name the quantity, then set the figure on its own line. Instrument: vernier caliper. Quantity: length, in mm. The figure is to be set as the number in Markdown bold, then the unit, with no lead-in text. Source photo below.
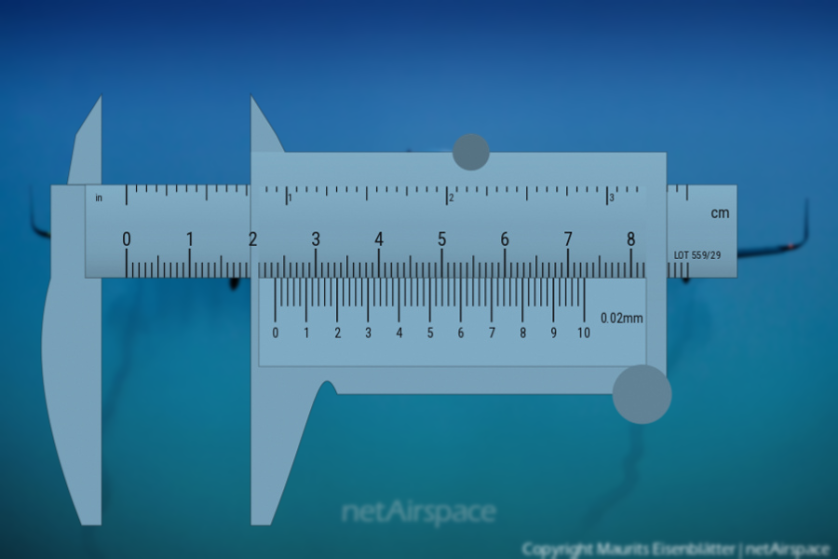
**23.6** mm
